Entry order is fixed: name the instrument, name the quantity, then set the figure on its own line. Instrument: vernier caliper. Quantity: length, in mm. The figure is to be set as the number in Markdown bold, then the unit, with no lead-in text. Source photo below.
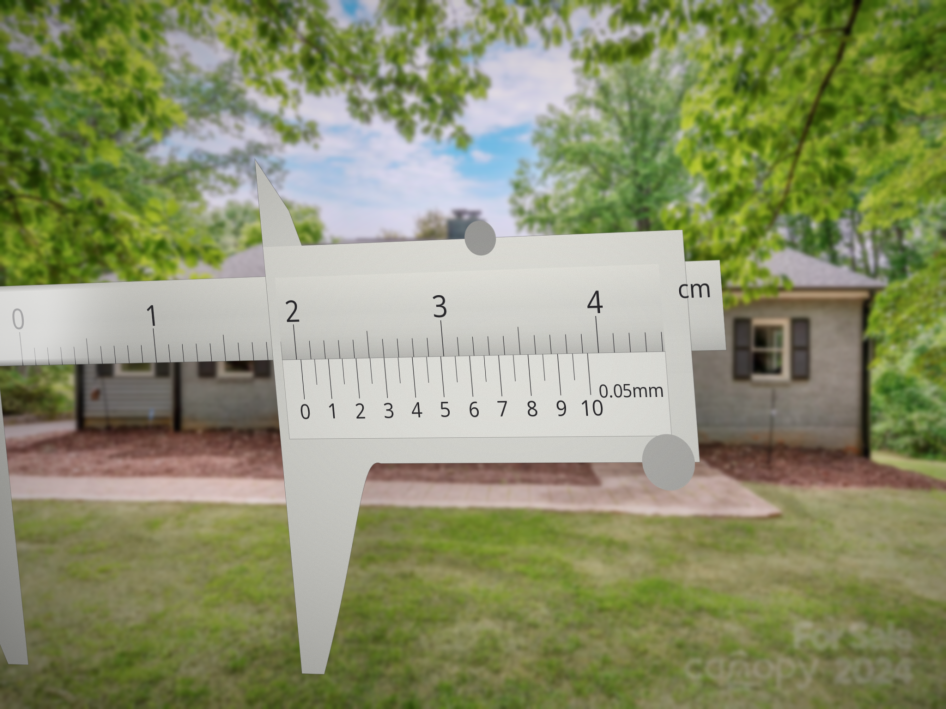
**20.3** mm
